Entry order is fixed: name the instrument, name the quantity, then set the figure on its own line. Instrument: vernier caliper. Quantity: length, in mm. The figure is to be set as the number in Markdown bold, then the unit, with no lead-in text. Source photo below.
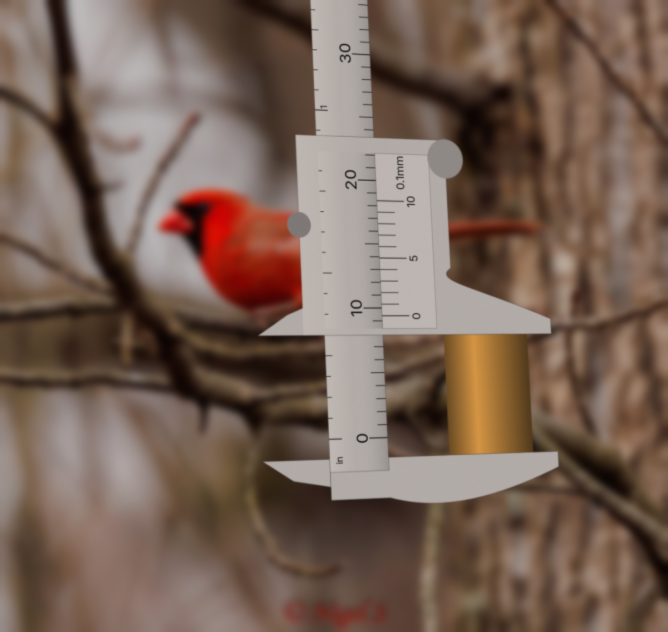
**9.4** mm
